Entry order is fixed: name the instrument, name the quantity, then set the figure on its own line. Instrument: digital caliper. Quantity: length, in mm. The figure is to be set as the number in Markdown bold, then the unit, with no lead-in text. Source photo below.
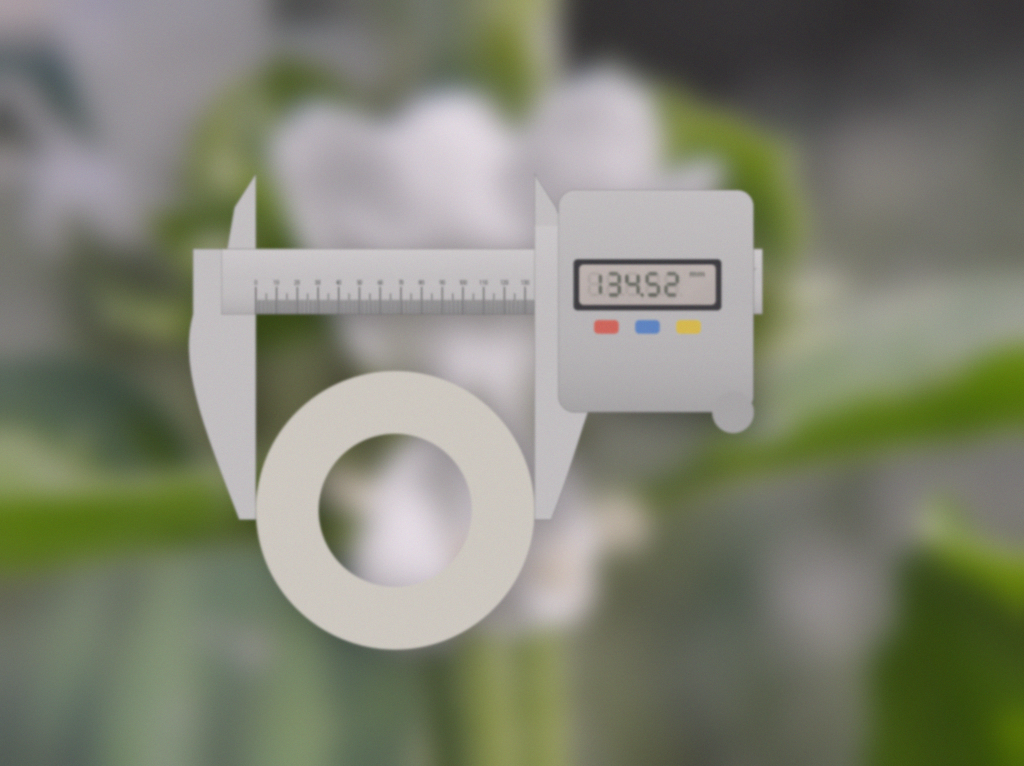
**134.52** mm
